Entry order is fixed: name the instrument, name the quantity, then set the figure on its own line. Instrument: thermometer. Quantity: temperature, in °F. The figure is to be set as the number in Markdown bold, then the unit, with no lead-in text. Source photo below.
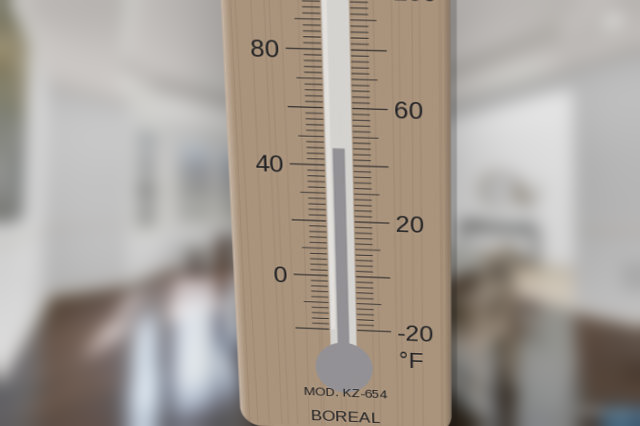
**46** °F
